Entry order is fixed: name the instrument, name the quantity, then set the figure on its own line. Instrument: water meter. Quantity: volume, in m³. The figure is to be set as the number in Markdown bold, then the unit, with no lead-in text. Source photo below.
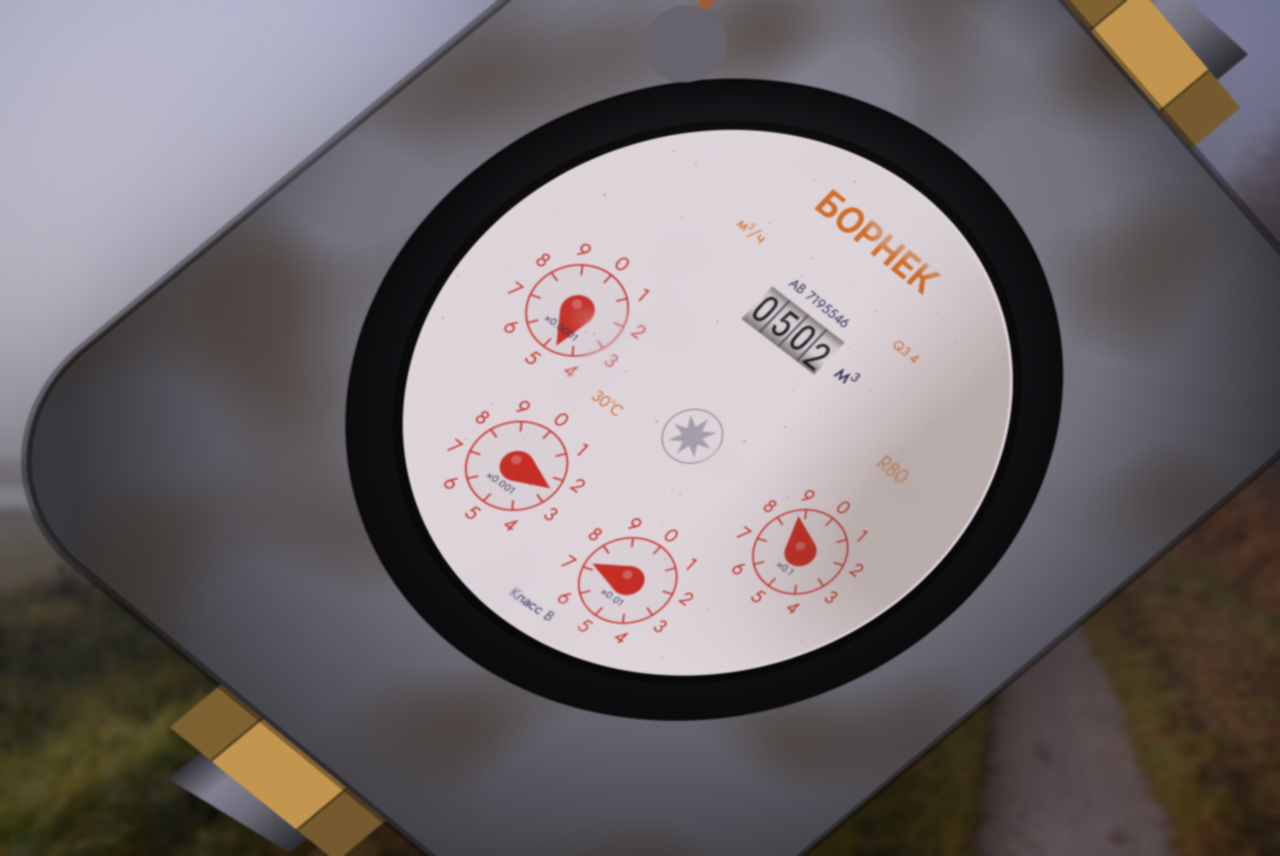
**501.8724** m³
